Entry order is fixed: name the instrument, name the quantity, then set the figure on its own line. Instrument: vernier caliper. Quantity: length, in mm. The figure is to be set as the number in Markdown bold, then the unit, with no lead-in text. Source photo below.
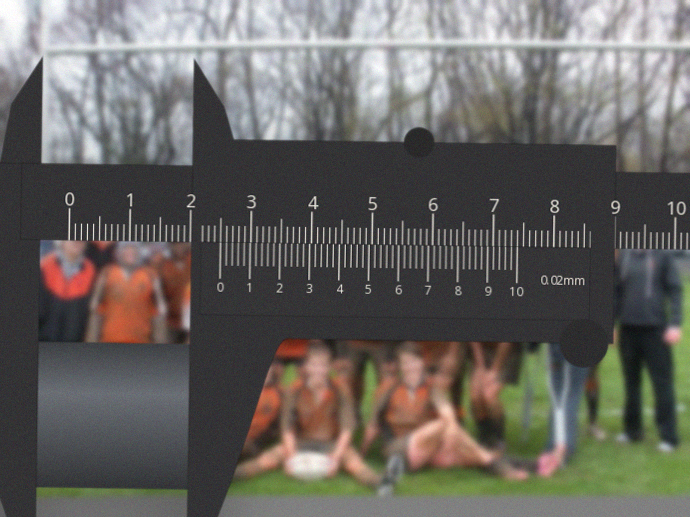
**25.0** mm
